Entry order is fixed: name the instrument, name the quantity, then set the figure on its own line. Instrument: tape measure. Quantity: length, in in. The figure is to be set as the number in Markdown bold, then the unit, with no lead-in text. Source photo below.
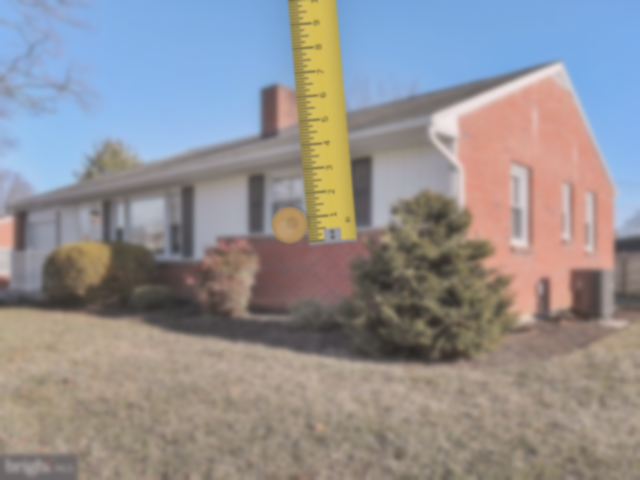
**1.5** in
